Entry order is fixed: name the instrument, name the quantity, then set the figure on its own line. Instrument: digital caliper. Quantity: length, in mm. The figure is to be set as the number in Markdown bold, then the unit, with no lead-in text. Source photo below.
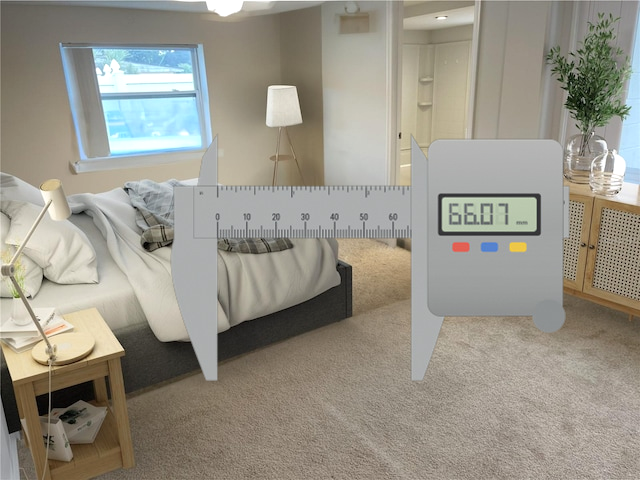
**66.07** mm
